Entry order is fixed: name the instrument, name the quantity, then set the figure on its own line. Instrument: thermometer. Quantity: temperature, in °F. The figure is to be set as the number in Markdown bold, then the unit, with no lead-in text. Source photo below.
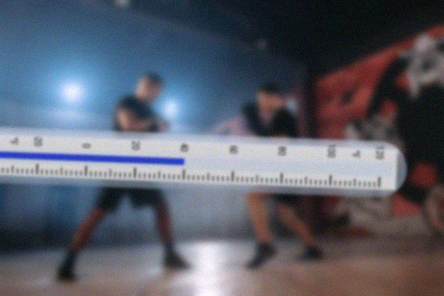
**40** °F
